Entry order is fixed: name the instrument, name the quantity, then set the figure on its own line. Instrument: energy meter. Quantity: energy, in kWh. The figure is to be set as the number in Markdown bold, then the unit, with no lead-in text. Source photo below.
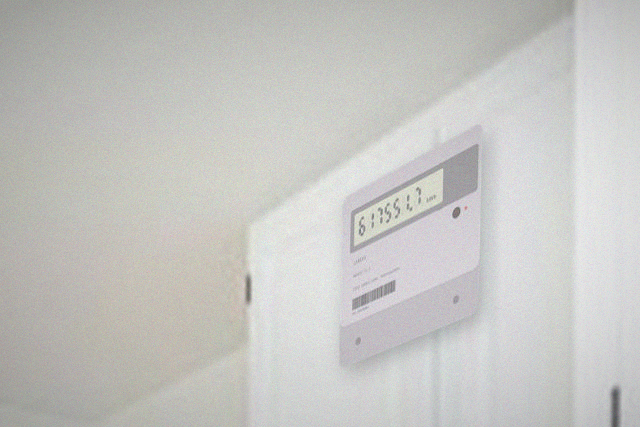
**617551.7** kWh
